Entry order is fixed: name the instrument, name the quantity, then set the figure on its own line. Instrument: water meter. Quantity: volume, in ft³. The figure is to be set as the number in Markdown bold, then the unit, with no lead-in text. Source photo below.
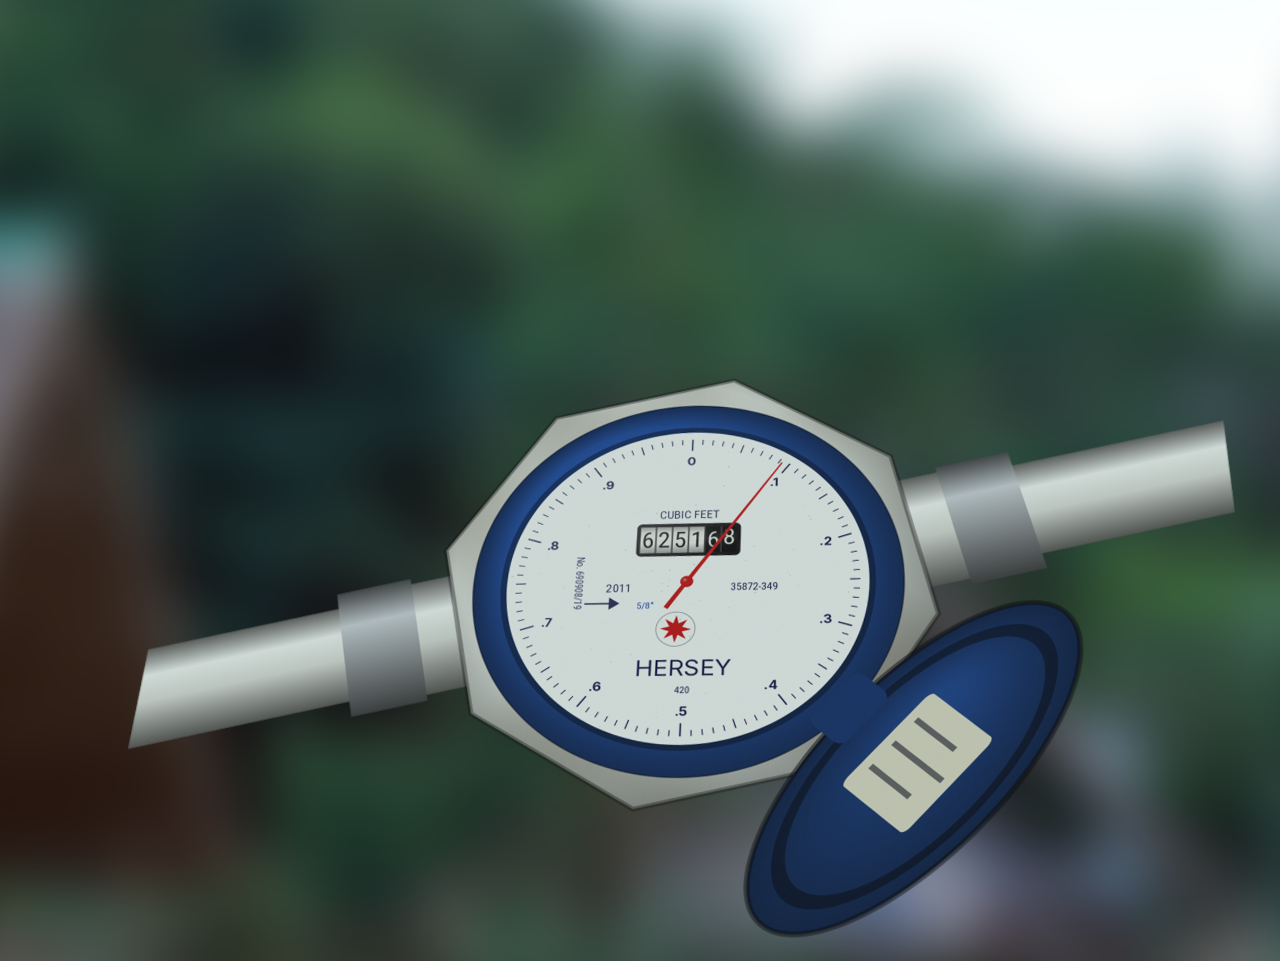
**625168.09** ft³
